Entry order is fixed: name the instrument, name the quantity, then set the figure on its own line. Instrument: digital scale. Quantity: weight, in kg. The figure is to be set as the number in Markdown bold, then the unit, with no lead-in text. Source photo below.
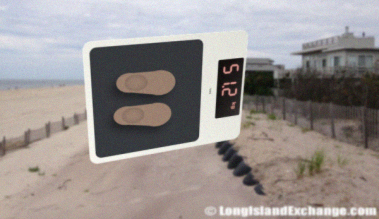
**51.2** kg
